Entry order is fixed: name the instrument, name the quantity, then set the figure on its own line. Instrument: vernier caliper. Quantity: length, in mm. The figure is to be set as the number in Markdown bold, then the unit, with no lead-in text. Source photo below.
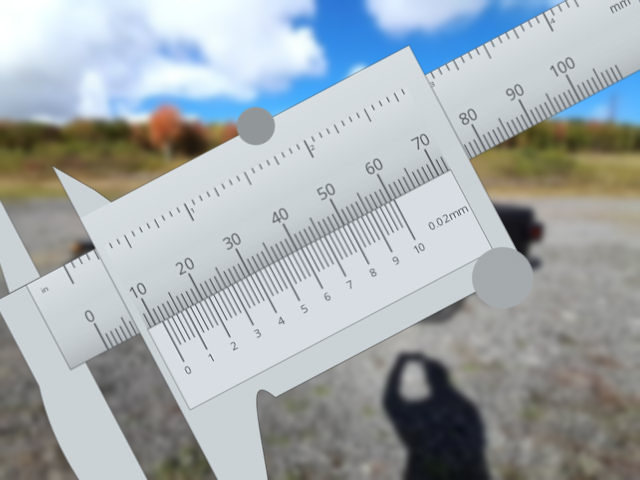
**11.5** mm
